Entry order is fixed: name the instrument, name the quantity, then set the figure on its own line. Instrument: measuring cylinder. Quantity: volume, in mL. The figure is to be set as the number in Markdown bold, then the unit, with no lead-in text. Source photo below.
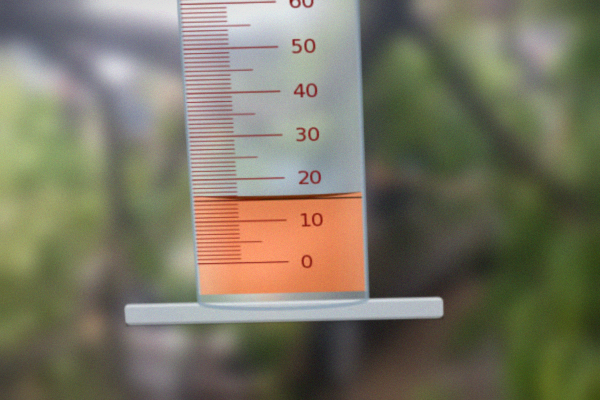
**15** mL
